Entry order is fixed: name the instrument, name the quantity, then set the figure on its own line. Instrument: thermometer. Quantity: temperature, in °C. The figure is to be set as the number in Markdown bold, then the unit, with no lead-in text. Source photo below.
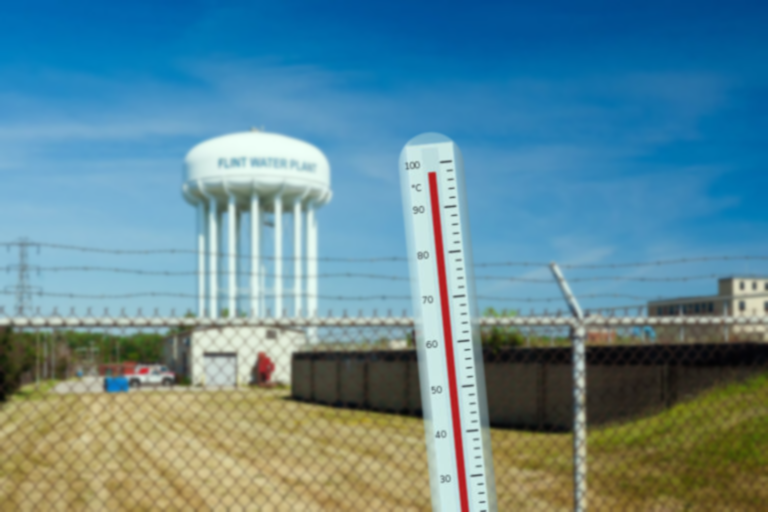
**98** °C
